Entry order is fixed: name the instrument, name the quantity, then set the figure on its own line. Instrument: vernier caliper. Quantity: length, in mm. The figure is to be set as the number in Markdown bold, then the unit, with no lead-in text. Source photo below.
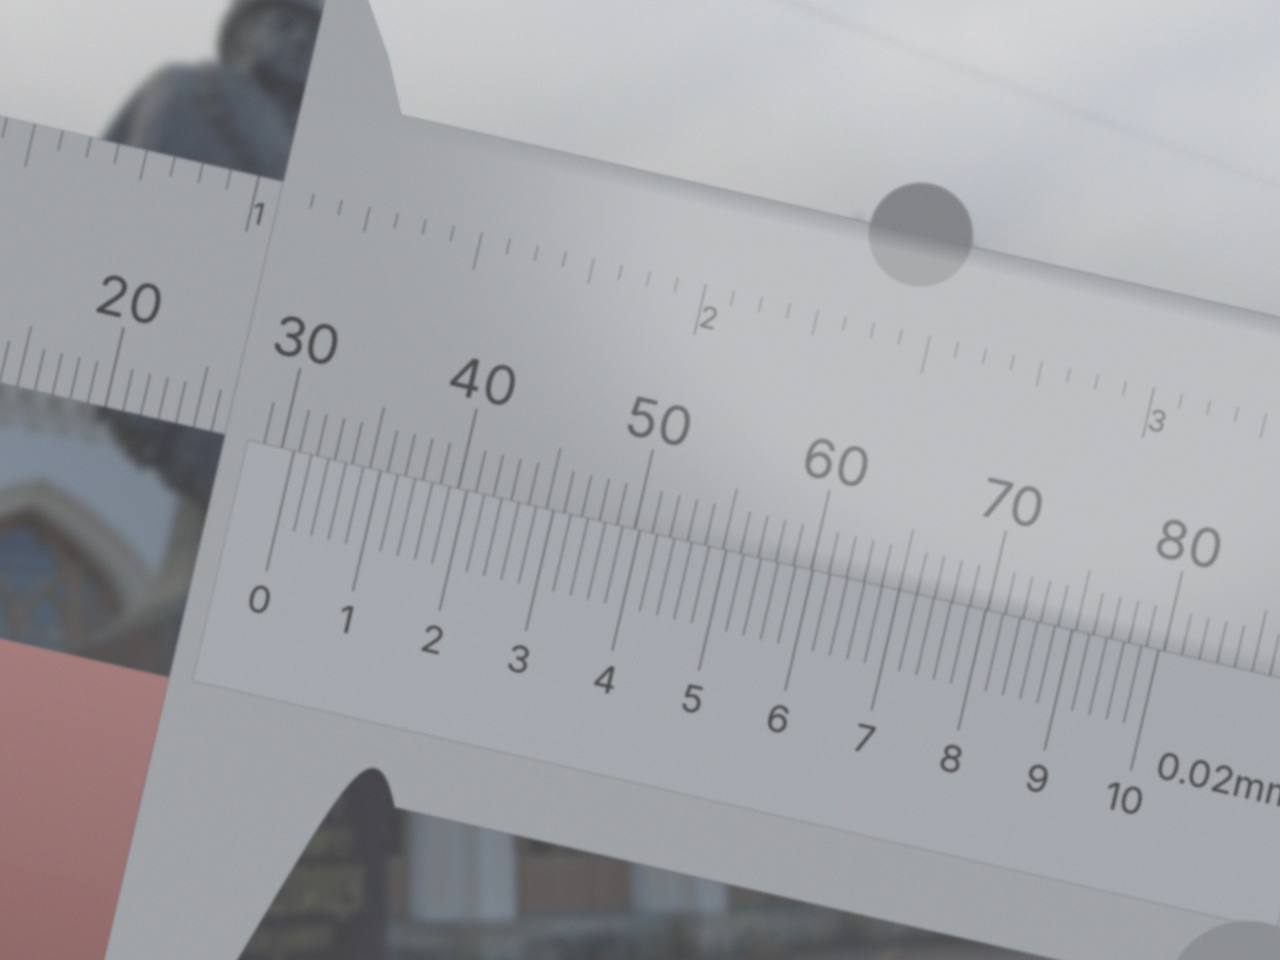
**30.7** mm
